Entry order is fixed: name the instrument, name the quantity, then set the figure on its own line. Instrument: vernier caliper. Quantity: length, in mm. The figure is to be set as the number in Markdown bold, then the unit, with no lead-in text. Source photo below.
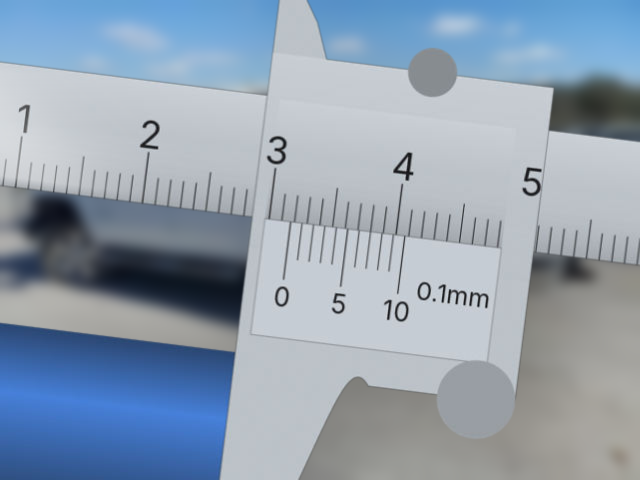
**31.7** mm
